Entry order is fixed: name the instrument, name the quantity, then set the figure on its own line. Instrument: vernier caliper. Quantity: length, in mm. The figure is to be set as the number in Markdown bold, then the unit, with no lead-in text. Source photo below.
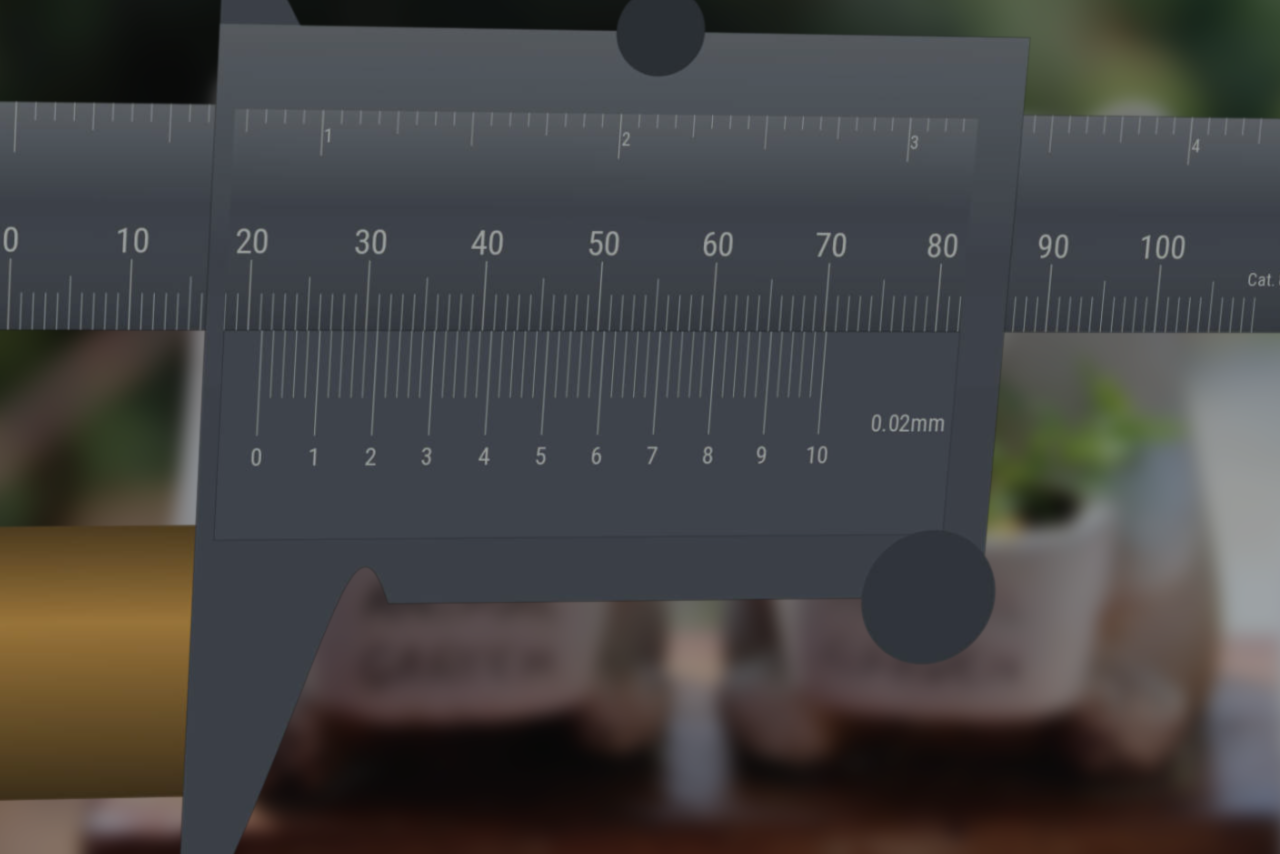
**21.2** mm
